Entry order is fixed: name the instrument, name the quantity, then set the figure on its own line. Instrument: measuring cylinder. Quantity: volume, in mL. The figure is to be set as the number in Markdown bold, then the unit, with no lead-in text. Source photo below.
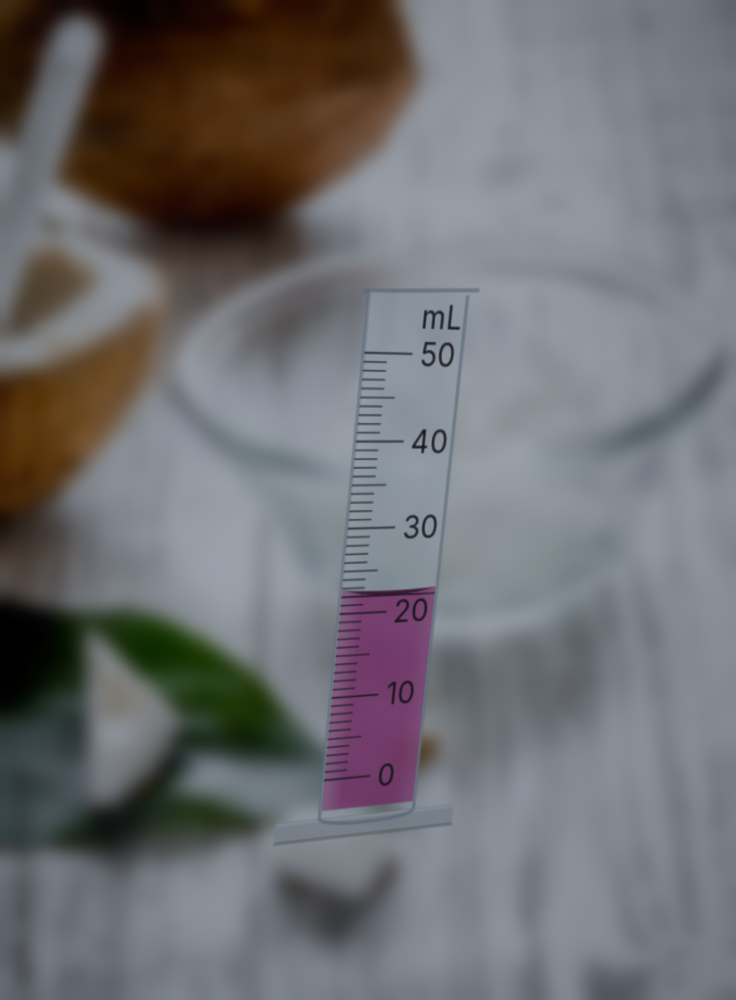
**22** mL
